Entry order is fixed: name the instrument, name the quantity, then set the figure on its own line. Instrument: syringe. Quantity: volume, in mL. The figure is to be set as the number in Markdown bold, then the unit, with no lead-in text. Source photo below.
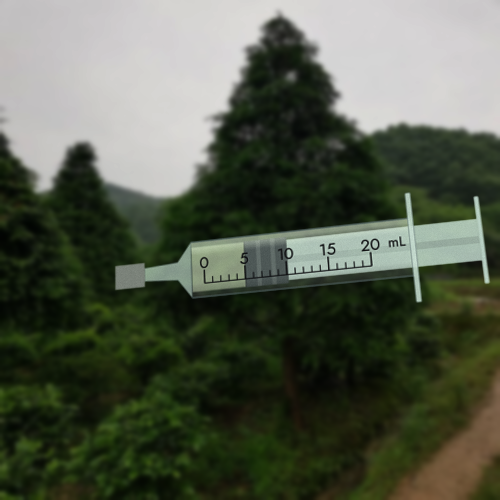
**5** mL
